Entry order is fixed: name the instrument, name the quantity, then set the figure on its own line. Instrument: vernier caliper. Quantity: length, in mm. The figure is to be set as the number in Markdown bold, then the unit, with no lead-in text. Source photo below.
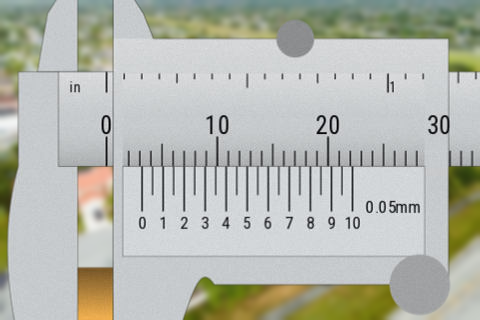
**3.2** mm
